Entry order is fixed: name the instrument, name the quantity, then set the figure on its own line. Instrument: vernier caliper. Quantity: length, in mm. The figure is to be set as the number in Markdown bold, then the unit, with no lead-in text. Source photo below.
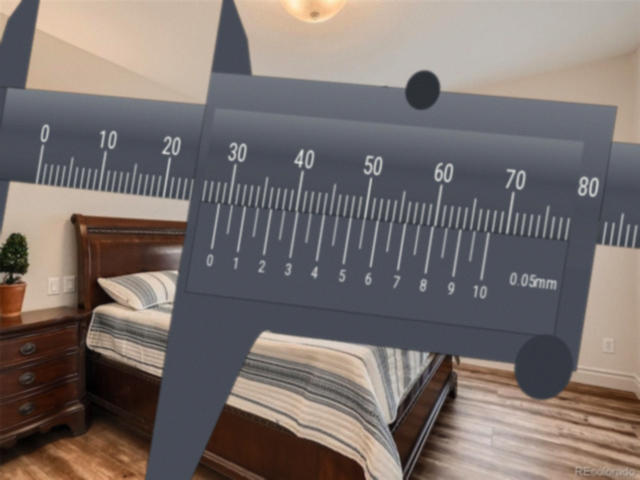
**28.5** mm
